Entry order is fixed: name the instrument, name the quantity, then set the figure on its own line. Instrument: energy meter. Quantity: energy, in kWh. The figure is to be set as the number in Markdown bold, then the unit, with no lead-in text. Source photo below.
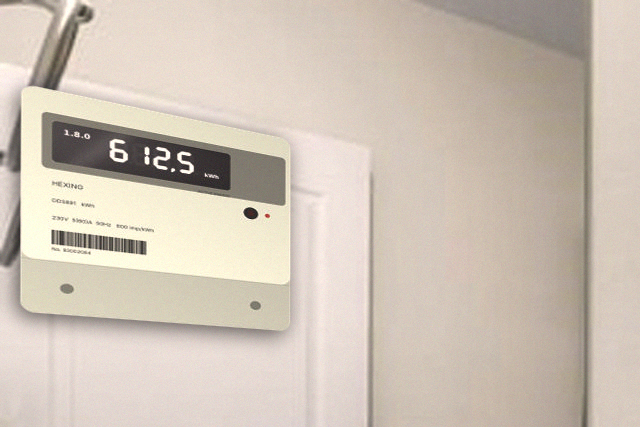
**612.5** kWh
